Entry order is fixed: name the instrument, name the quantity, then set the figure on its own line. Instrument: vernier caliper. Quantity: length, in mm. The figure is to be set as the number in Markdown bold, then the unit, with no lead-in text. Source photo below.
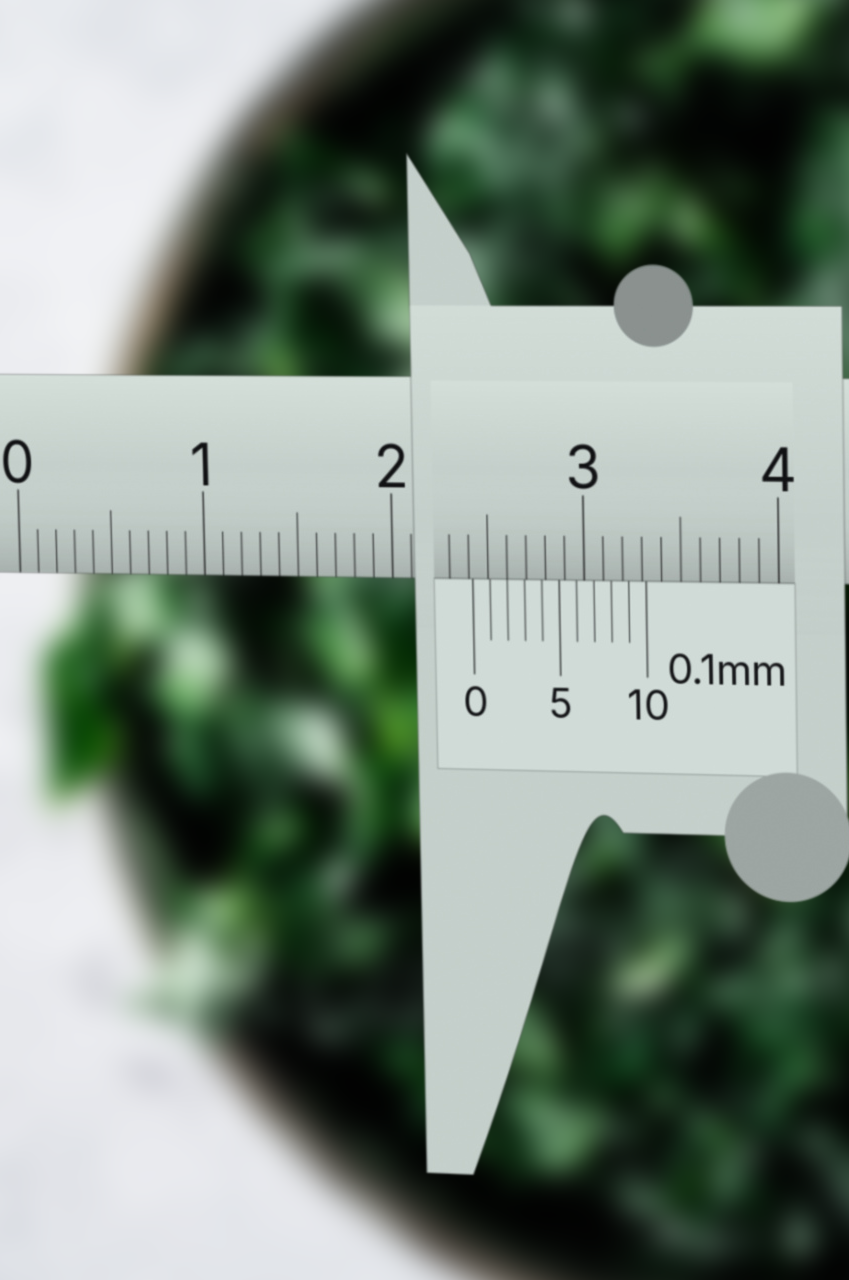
**24.2** mm
